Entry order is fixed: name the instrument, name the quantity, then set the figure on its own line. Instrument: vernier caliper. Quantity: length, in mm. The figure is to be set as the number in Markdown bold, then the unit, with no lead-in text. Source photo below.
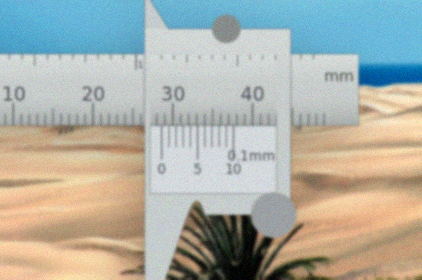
**28.6** mm
